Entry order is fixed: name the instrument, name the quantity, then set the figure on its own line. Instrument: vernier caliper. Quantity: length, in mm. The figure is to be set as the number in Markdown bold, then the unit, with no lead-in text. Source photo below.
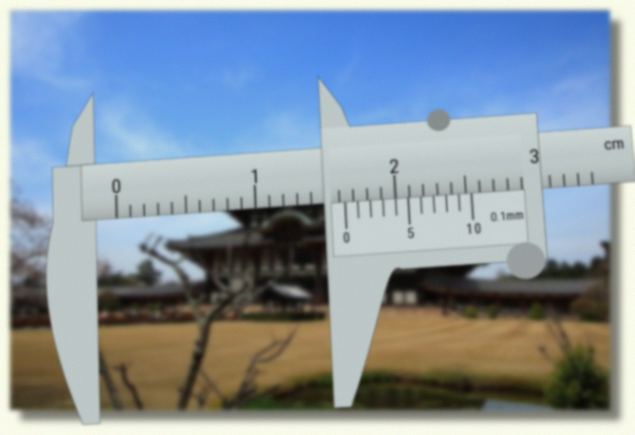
**16.4** mm
